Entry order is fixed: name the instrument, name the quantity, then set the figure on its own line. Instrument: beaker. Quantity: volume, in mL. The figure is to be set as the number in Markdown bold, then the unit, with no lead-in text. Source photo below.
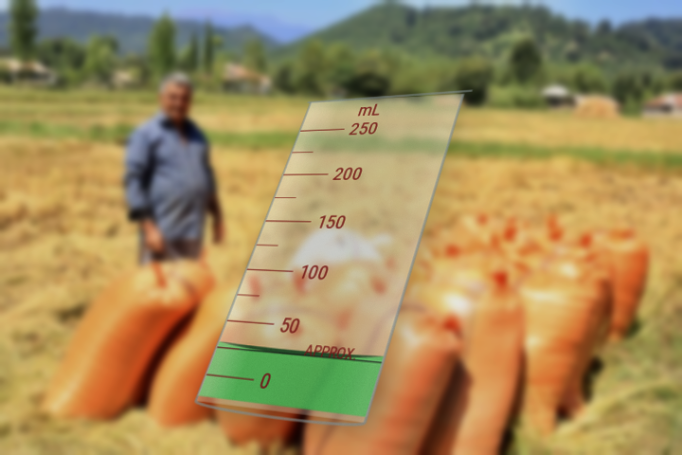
**25** mL
